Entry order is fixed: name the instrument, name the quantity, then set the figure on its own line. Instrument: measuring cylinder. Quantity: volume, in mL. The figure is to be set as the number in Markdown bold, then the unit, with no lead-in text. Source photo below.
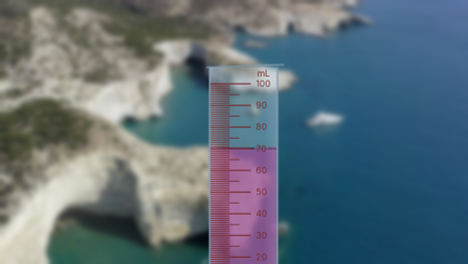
**70** mL
